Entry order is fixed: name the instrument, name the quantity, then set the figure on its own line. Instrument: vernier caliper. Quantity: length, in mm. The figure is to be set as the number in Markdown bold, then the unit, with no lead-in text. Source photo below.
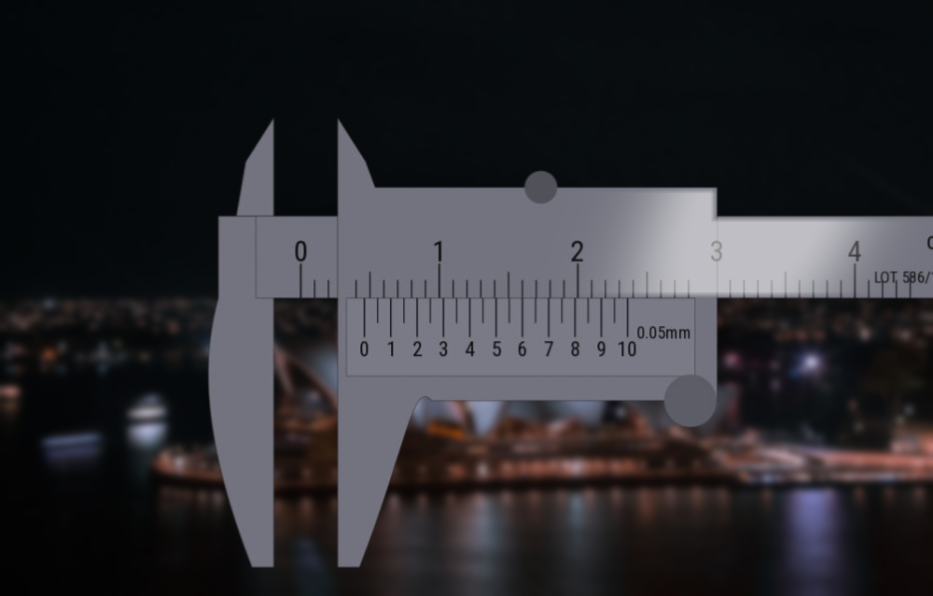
**4.6** mm
